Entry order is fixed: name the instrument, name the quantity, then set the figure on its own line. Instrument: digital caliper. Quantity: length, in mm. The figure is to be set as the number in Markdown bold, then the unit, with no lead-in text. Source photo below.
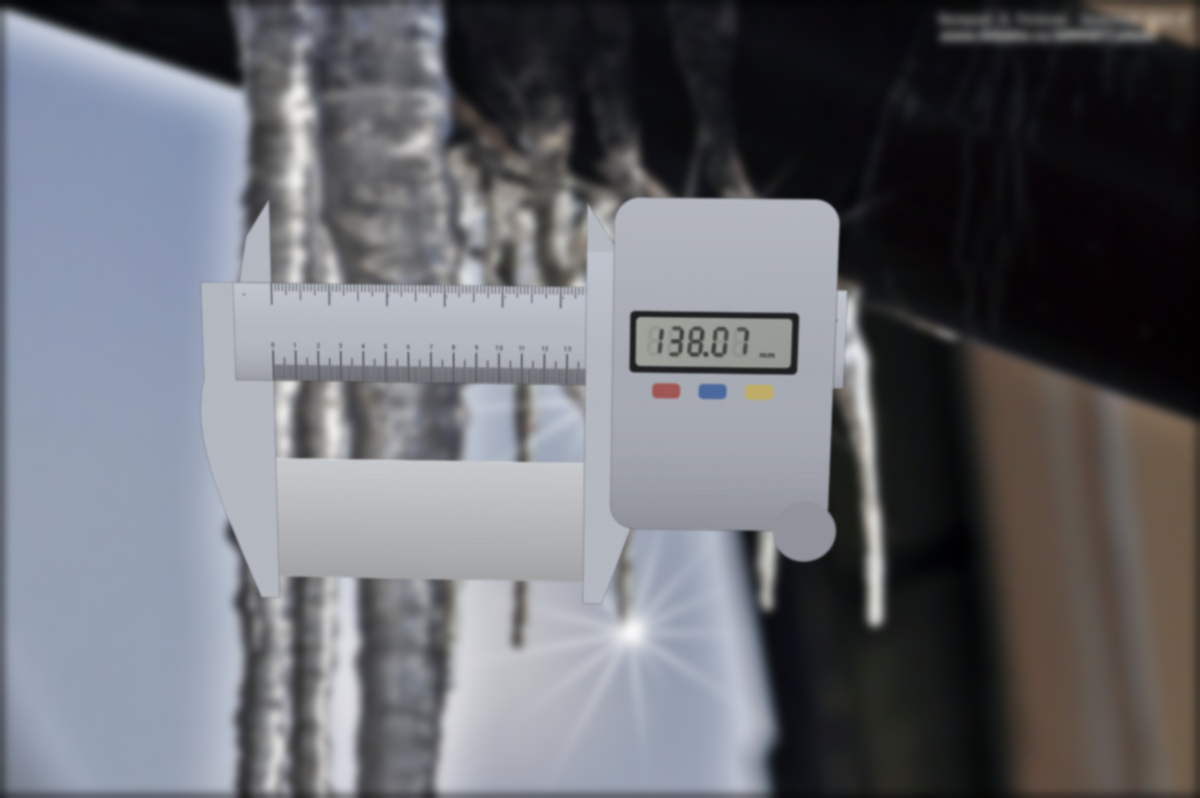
**138.07** mm
